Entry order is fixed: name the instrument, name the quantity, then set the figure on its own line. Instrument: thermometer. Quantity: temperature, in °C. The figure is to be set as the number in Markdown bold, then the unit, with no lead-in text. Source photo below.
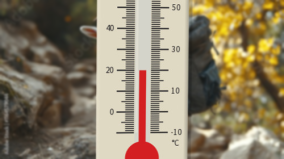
**20** °C
